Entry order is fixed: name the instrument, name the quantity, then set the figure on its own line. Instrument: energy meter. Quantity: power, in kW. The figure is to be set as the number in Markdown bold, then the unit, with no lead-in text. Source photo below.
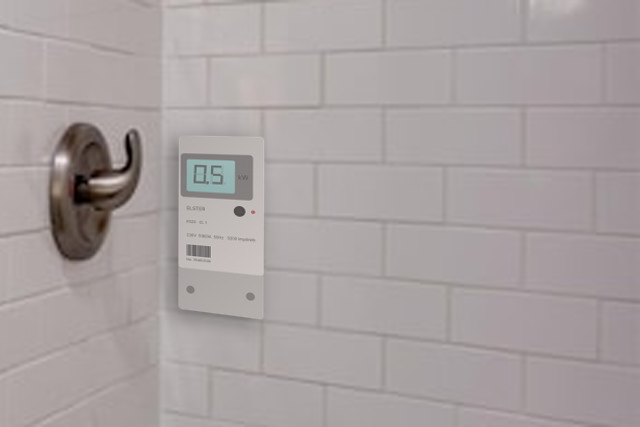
**0.5** kW
